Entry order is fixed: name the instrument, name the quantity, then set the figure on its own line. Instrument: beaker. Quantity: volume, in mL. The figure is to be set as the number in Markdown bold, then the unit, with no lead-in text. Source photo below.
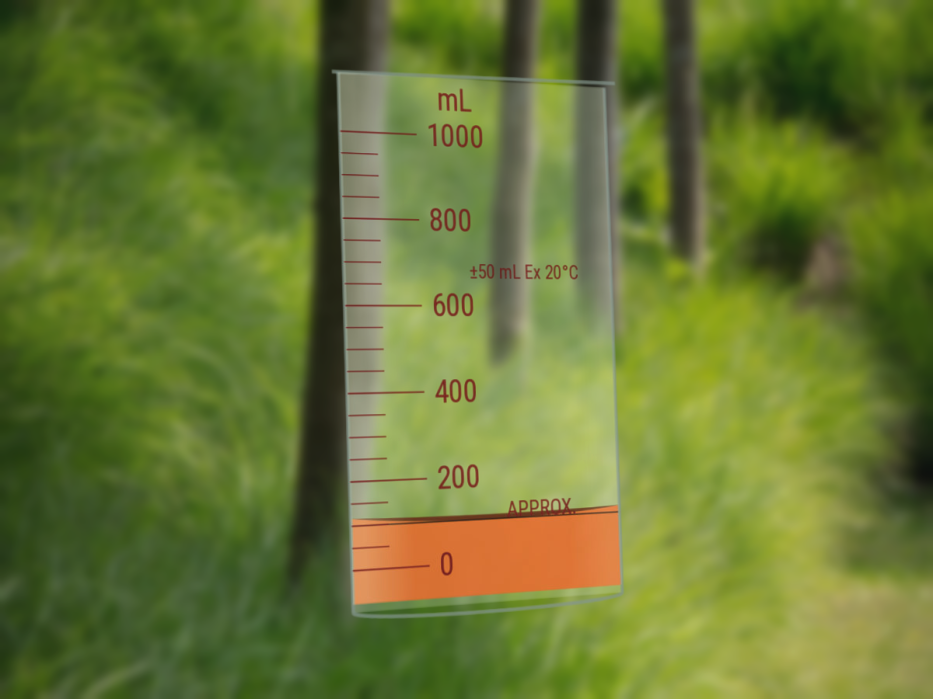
**100** mL
